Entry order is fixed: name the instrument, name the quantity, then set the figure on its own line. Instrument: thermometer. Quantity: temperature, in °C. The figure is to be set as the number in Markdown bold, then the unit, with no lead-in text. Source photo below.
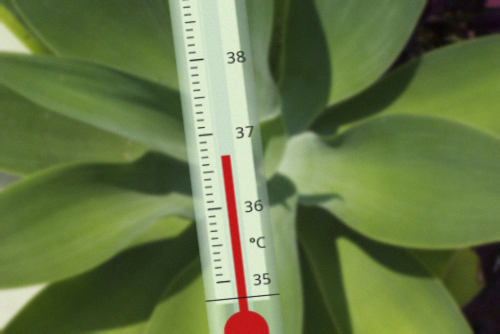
**36.7** °C
